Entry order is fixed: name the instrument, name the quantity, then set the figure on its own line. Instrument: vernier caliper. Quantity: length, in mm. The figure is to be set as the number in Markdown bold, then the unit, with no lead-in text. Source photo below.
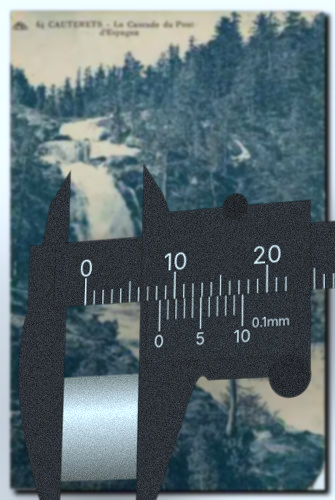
**8.4** mm
